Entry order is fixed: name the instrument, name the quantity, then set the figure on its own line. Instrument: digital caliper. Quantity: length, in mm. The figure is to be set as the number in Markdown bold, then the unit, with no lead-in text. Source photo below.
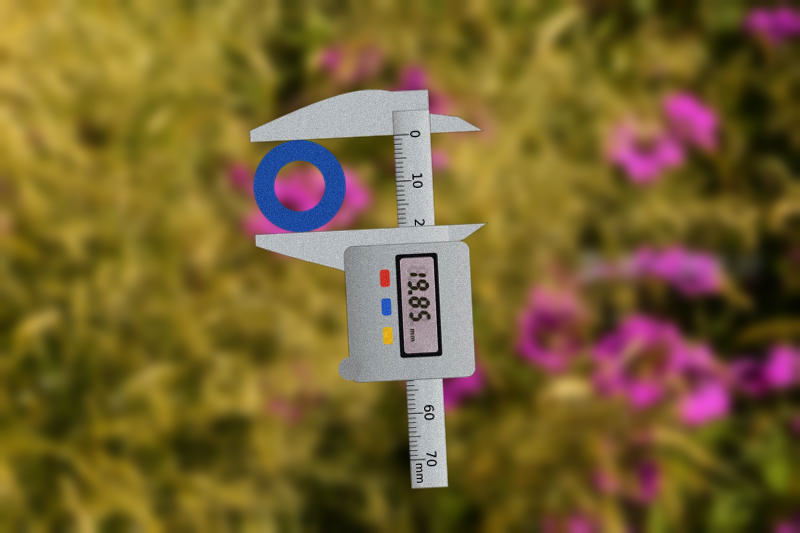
**19.85** mm
